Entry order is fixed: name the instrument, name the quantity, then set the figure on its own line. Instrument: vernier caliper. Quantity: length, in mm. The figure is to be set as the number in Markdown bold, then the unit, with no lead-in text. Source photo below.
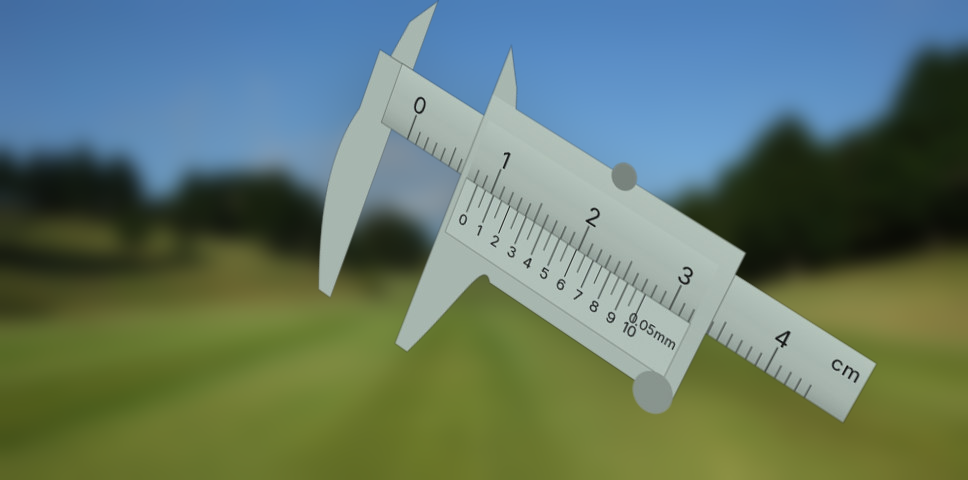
**8.4** mm
